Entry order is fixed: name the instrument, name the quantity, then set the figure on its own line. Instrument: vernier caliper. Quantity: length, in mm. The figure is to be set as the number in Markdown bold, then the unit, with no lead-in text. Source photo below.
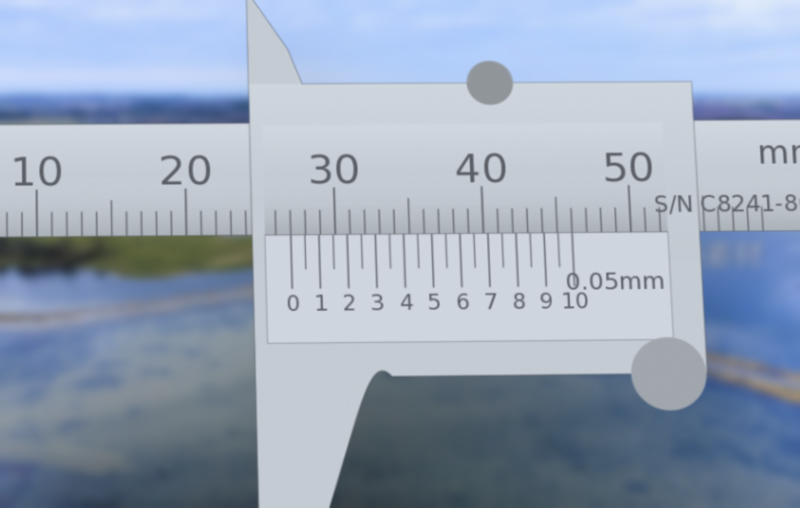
**27.0** mm
